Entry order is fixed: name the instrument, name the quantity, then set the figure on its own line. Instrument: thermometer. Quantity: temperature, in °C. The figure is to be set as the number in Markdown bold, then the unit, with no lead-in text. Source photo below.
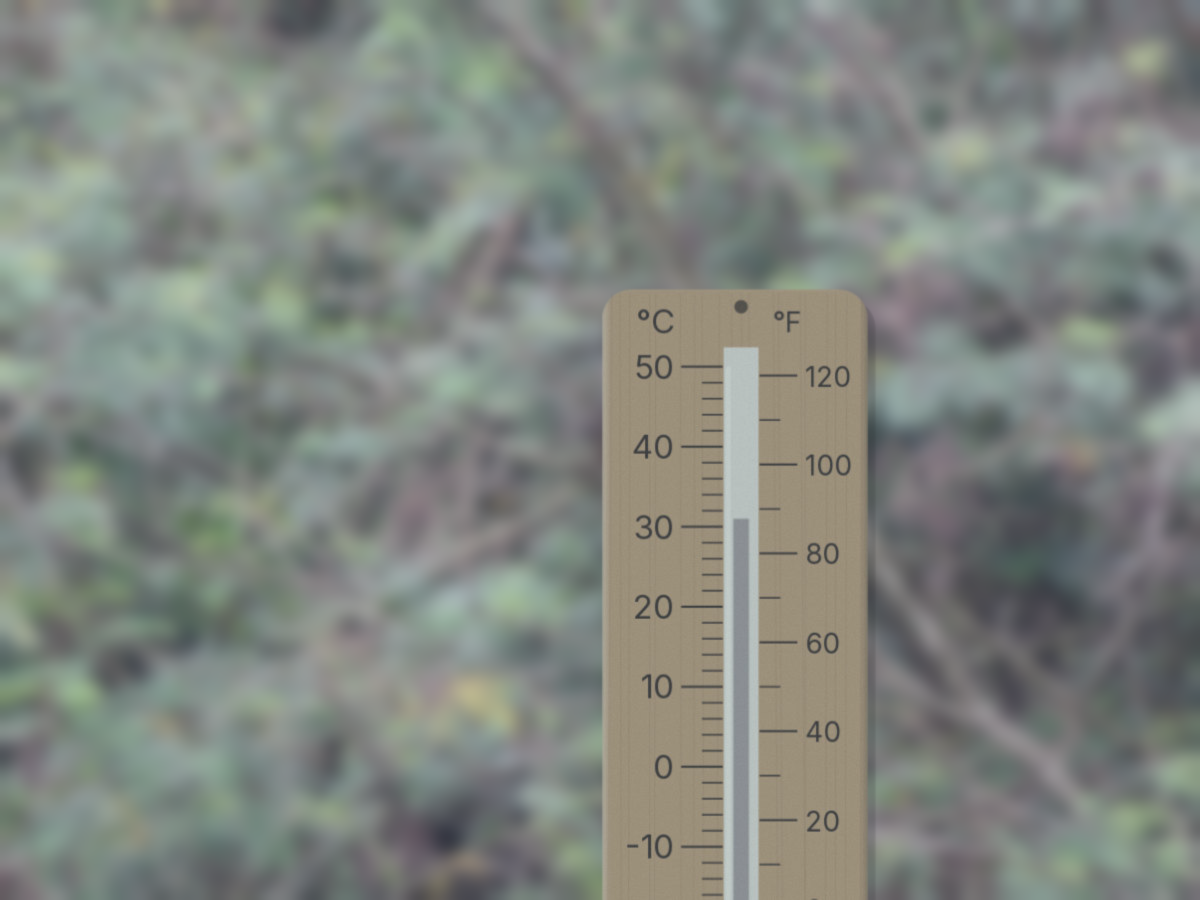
**31** °C
